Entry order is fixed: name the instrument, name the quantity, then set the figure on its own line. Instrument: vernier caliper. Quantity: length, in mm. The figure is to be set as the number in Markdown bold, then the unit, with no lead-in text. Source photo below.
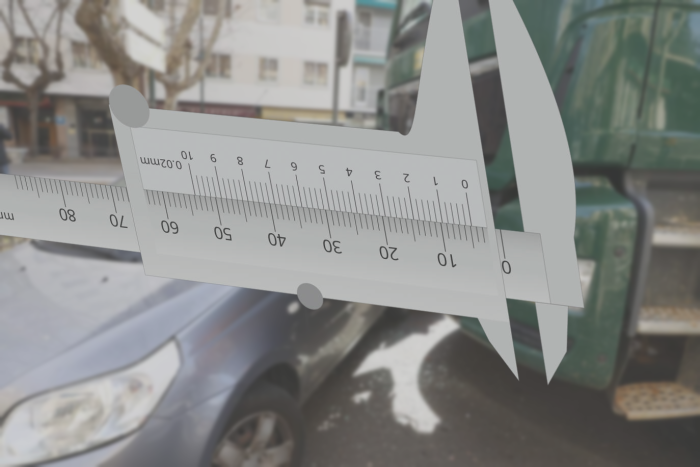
**4.8** mm
